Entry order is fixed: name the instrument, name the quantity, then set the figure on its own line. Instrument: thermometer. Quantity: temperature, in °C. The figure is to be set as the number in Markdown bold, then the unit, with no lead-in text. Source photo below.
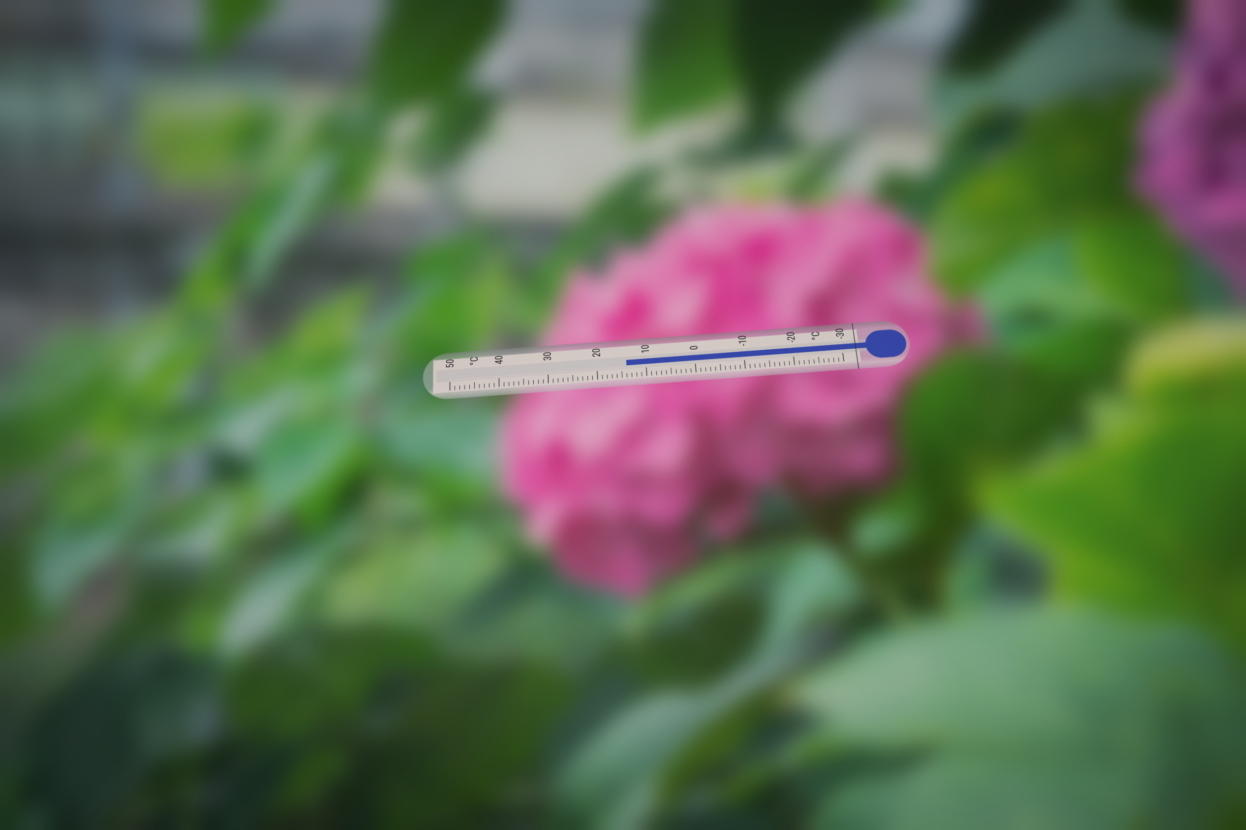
**14** °C
